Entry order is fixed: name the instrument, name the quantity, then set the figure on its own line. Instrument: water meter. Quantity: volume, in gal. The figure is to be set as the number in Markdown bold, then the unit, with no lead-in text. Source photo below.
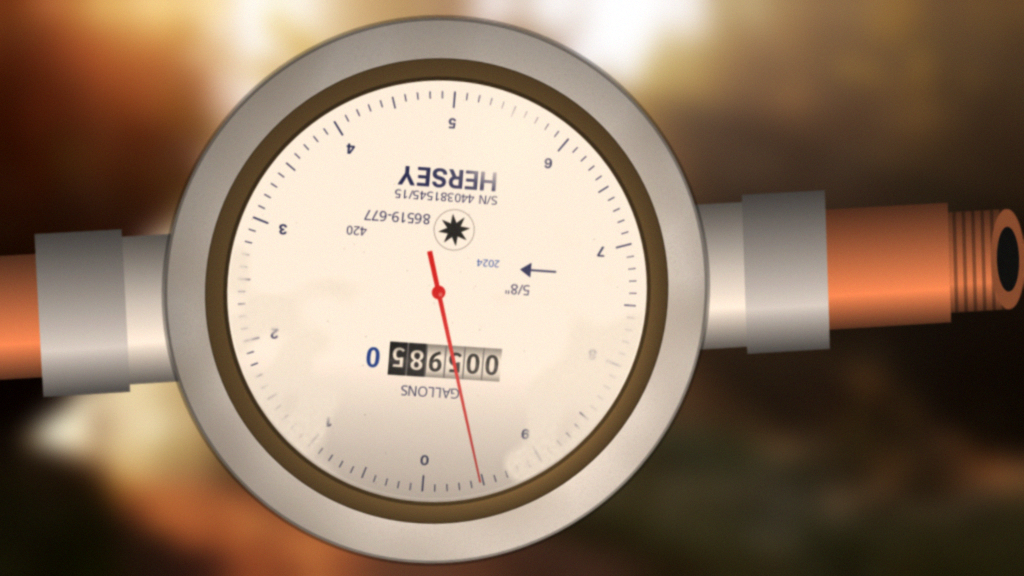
**59849.5** gal
